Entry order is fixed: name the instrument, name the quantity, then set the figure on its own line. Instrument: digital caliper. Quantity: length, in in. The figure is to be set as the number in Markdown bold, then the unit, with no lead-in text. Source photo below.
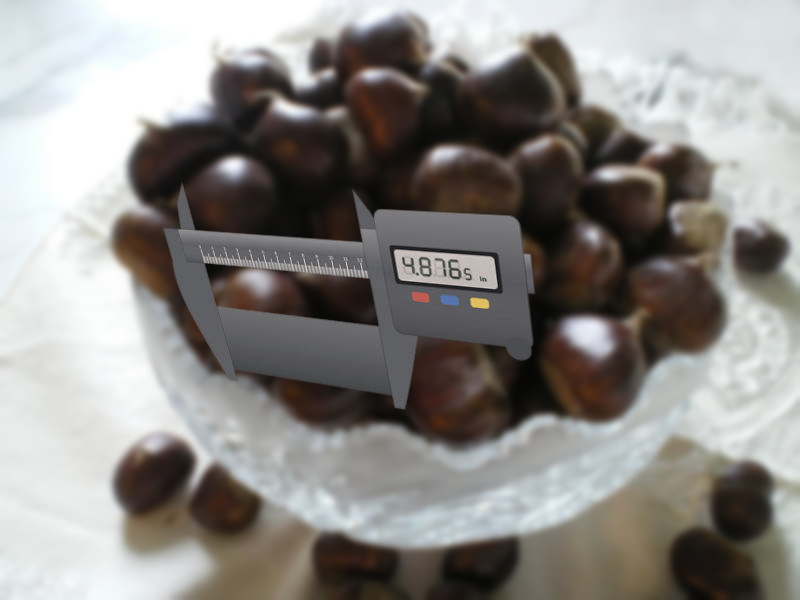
**4.8765** in
